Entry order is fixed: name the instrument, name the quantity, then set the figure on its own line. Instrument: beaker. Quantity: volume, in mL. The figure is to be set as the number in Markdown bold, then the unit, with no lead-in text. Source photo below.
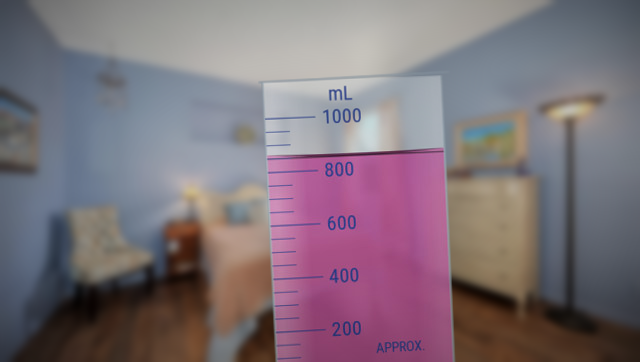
**850** mL
